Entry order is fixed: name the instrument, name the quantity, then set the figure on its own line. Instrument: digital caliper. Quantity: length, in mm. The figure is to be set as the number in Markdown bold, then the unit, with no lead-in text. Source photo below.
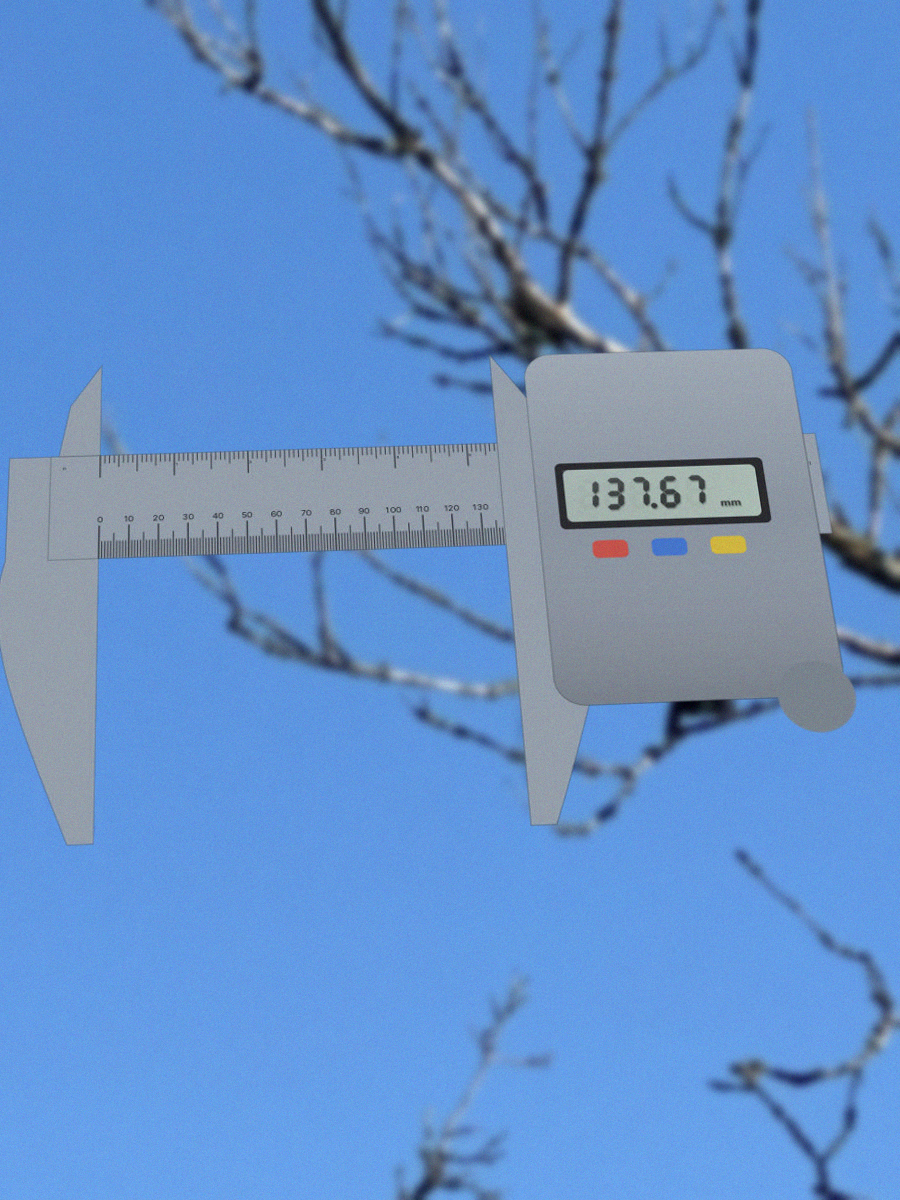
**137.67** mm
